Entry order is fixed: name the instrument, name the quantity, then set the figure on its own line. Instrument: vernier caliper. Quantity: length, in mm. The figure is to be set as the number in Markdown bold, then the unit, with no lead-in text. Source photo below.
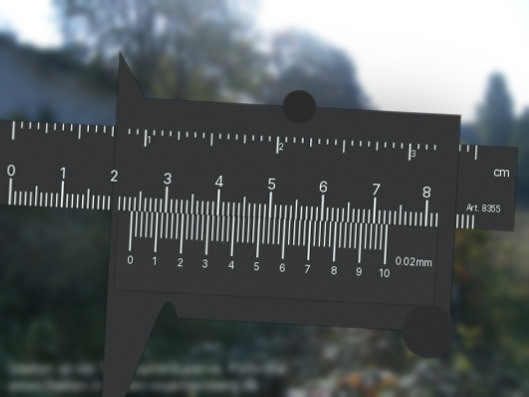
**23.5** mm
